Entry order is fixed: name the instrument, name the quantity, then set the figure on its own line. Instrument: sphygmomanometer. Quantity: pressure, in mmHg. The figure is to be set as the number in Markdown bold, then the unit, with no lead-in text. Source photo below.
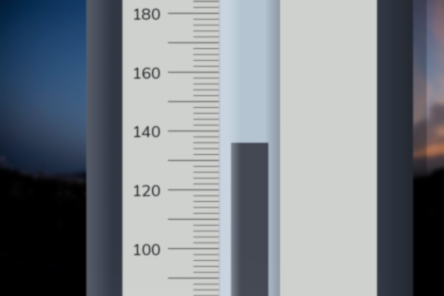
**136** mmHg
